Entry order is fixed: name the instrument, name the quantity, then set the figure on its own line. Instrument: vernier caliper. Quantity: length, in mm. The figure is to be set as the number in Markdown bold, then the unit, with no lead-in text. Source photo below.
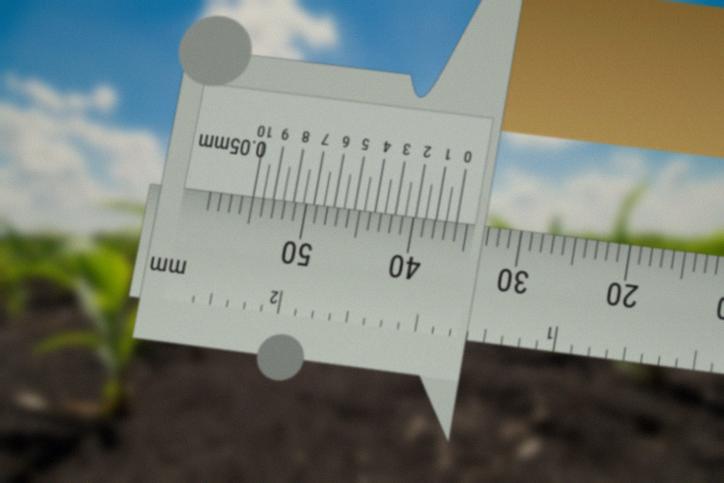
**36.0** mm
